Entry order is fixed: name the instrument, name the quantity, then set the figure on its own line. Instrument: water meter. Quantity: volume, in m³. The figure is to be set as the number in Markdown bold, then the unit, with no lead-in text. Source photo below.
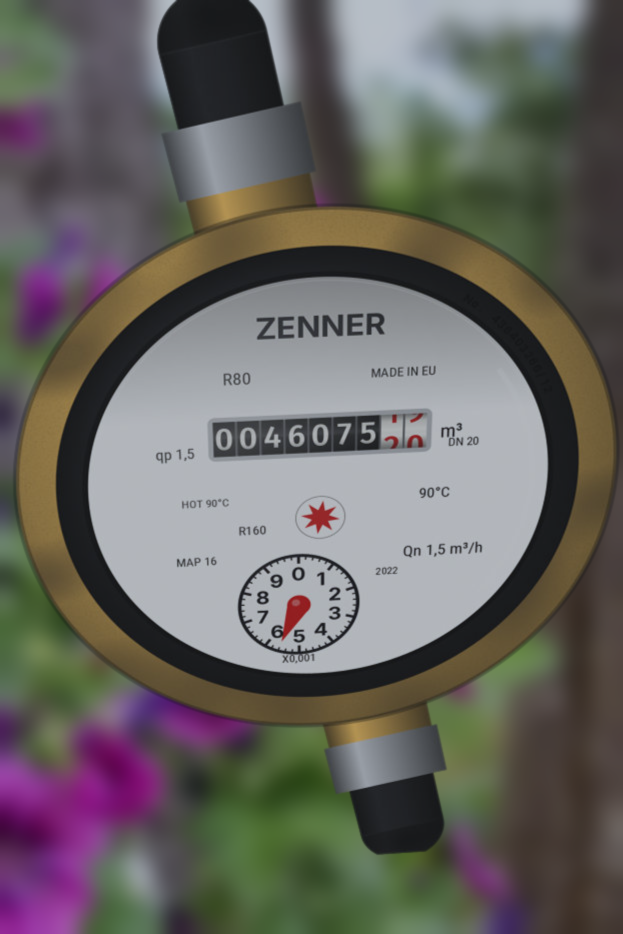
**46075.195** m³
